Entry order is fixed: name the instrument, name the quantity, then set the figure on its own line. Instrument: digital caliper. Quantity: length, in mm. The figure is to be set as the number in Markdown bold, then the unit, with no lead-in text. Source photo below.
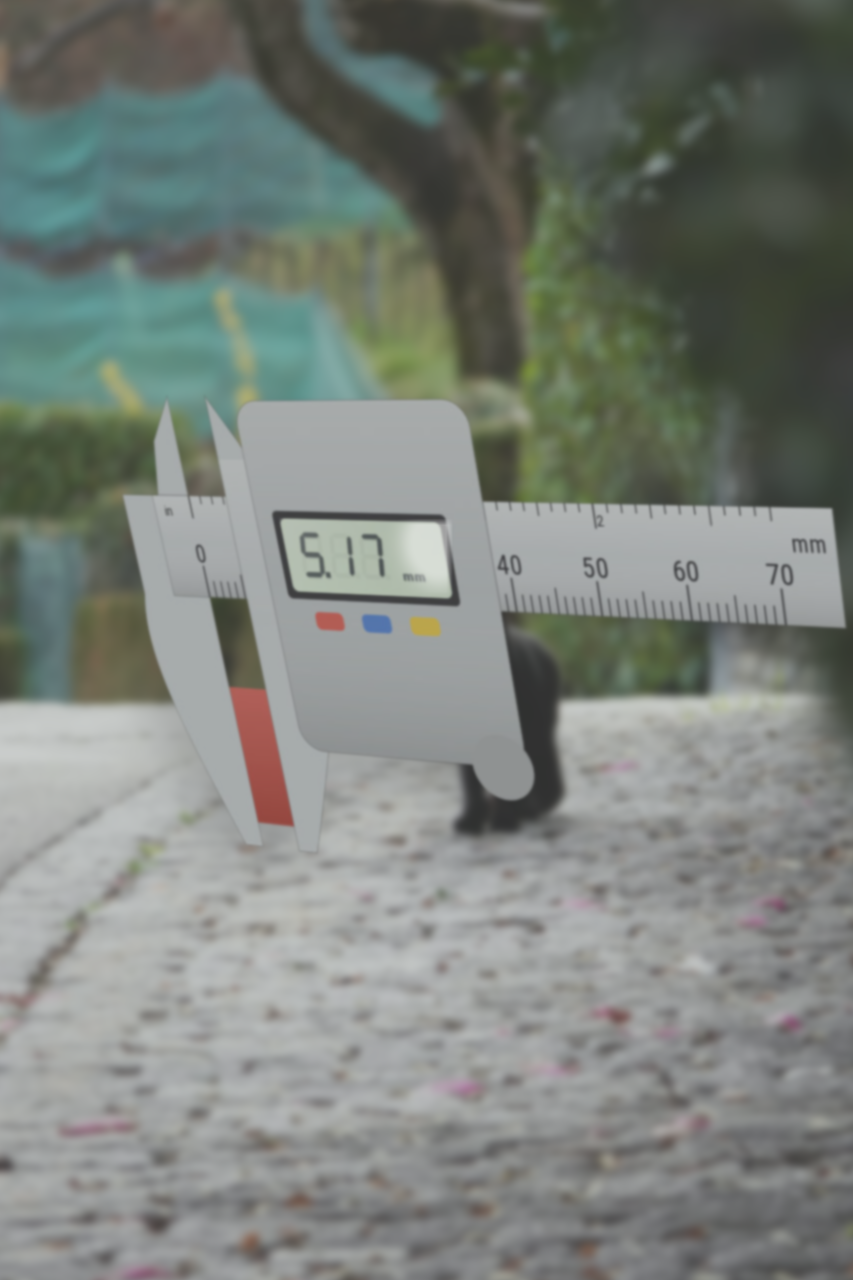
**5.17** mm
